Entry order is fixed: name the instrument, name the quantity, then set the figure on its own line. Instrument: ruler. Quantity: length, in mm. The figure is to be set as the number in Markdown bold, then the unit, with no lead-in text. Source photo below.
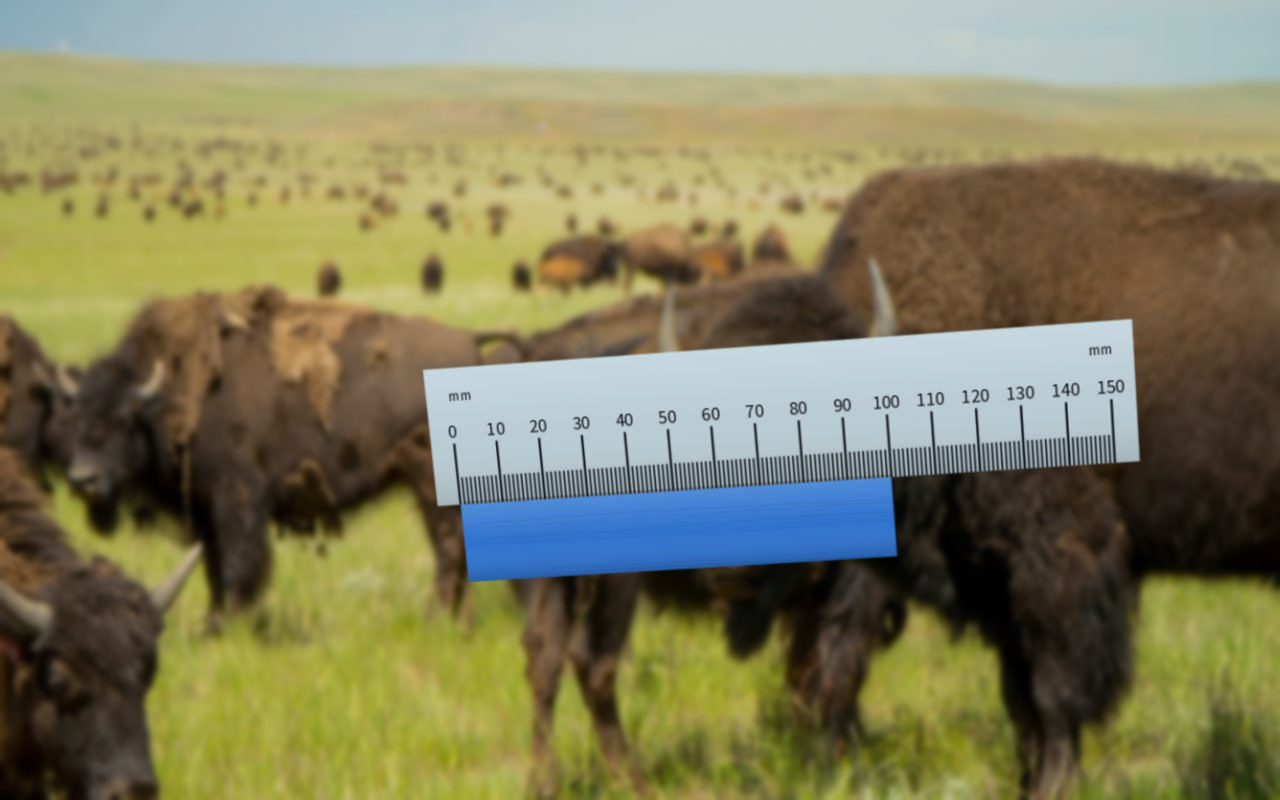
**100** mm
